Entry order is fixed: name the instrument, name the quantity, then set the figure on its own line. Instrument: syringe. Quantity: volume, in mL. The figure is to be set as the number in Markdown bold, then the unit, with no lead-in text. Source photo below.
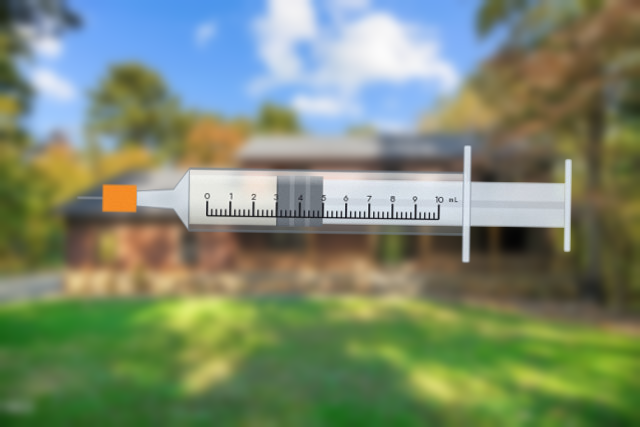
**3** mL
